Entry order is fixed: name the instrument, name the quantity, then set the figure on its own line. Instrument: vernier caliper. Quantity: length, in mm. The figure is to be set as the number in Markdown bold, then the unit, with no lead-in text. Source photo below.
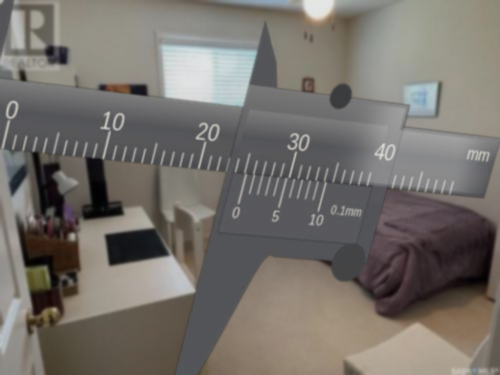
**25.2** mm
